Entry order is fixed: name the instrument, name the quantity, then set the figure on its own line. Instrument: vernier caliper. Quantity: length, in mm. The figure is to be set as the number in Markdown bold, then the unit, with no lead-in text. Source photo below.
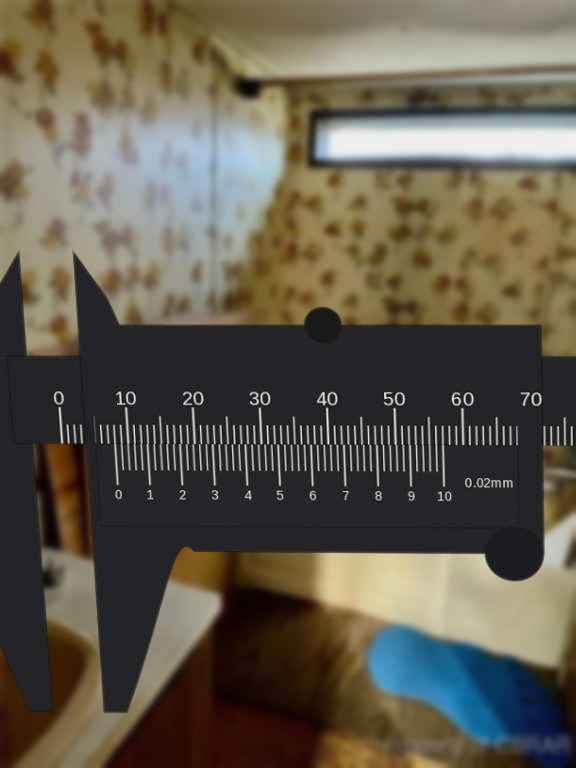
**8.0** mm
